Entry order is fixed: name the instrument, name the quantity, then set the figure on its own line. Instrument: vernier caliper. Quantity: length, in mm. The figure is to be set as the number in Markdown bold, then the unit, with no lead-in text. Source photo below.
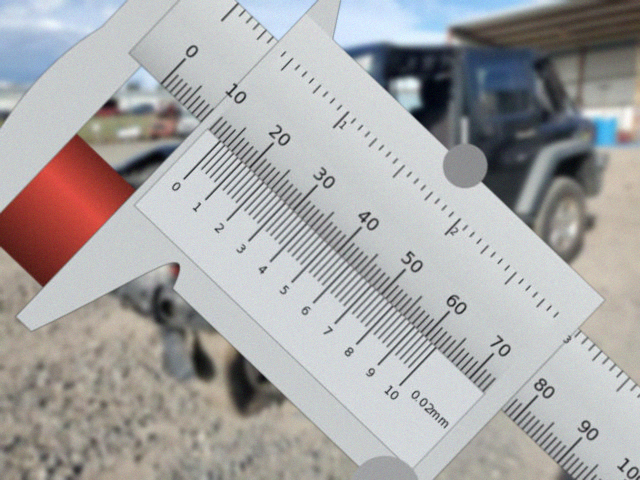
**13.5** mm
